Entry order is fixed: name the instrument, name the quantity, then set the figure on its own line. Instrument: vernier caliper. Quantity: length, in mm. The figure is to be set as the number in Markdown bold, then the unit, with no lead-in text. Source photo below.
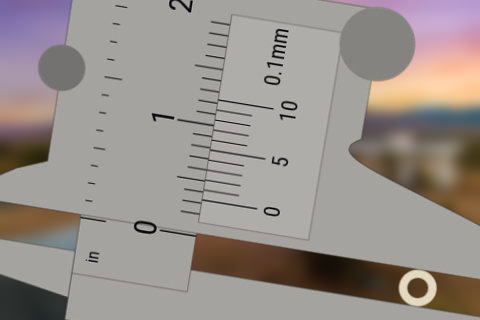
**3.3** mm
